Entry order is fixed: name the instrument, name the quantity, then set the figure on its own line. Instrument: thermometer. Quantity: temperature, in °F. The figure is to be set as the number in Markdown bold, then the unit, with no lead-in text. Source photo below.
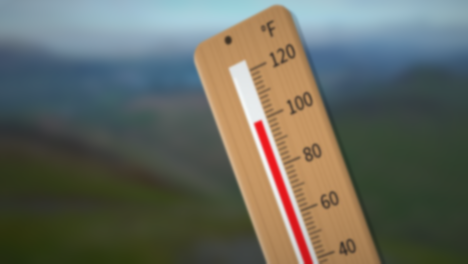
**100** °F
